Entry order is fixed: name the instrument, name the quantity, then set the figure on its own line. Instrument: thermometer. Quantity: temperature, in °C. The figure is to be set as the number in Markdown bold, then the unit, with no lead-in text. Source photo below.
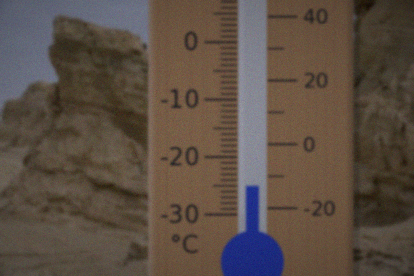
**-25** °C
